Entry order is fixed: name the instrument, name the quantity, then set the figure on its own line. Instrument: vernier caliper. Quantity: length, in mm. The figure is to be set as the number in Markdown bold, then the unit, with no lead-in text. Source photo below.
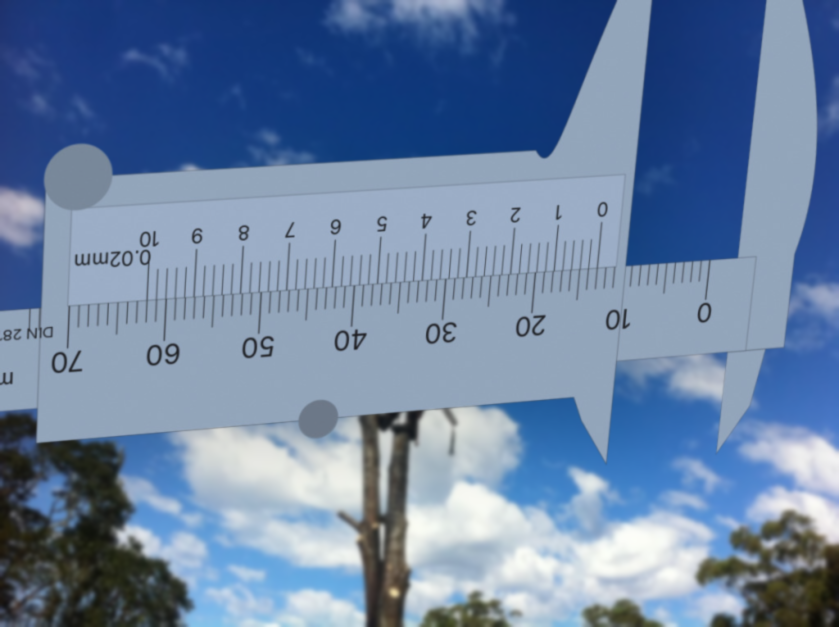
**13.0** mm
